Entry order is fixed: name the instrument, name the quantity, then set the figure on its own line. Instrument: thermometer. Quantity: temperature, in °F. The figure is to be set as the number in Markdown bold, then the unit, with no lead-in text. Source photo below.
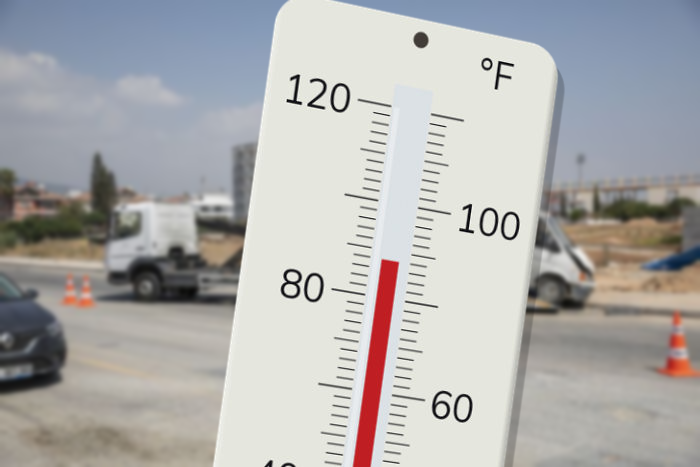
**88** °F
